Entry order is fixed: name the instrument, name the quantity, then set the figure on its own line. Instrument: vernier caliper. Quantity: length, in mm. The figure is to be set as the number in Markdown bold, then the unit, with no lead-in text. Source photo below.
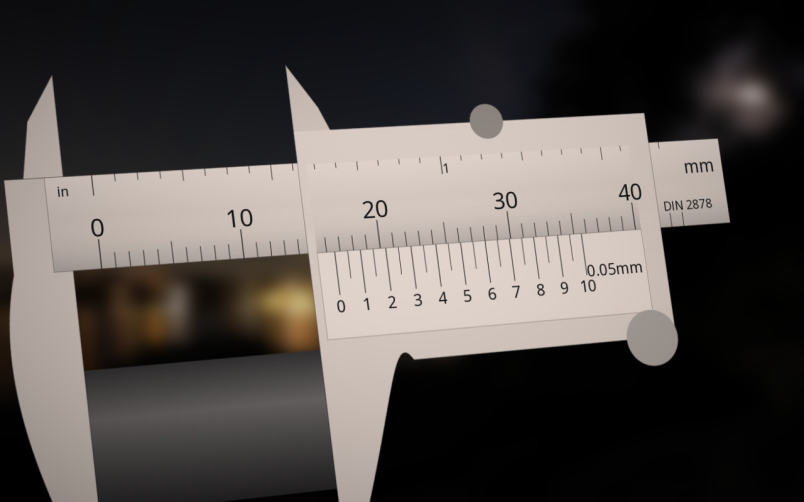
**16.6** mm
